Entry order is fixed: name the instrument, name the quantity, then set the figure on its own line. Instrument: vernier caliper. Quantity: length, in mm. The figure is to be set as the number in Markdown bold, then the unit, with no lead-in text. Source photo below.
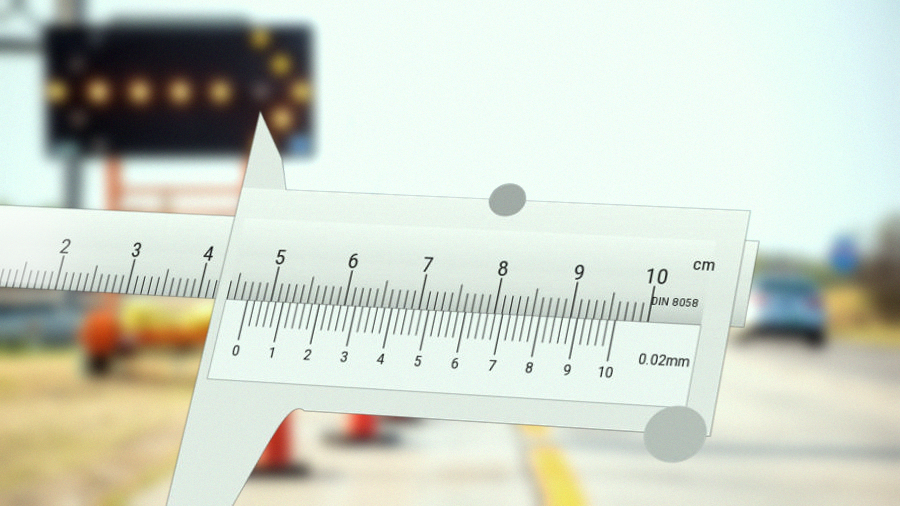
**46.8** mm
